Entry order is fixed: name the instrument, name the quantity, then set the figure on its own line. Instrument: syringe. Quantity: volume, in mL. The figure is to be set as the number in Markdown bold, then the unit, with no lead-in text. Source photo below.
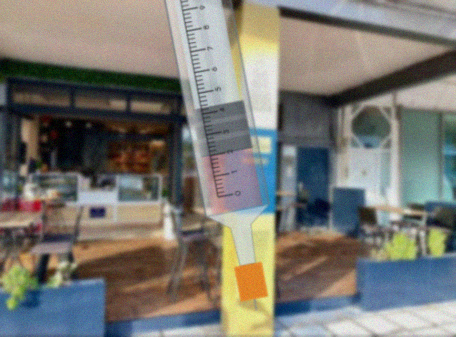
**2** mL
